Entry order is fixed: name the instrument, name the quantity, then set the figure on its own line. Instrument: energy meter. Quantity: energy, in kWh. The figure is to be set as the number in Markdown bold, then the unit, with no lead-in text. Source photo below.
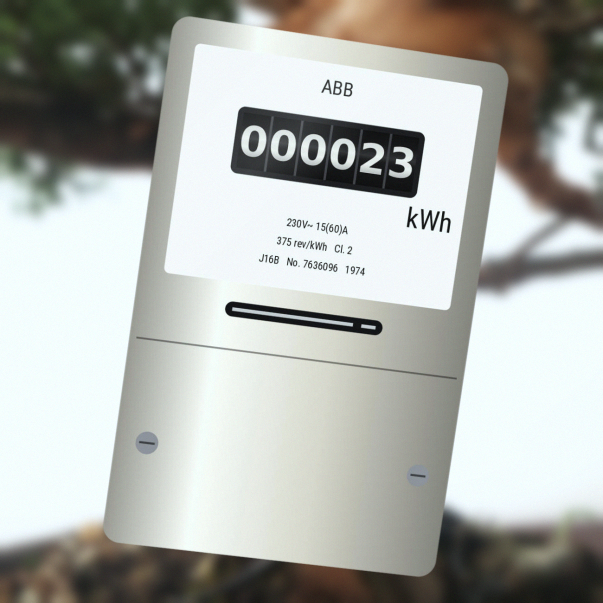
**23** kWh
